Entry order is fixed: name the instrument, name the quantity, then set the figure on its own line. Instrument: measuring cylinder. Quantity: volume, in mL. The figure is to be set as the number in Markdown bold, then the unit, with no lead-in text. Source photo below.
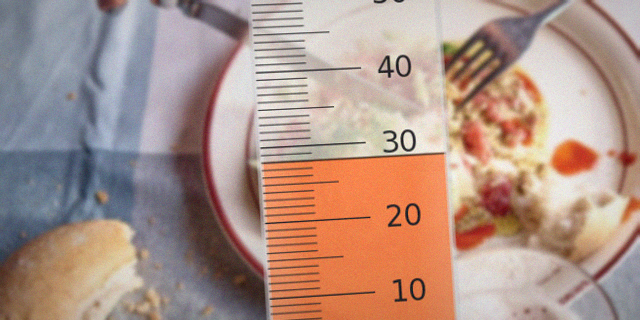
**28** mL
